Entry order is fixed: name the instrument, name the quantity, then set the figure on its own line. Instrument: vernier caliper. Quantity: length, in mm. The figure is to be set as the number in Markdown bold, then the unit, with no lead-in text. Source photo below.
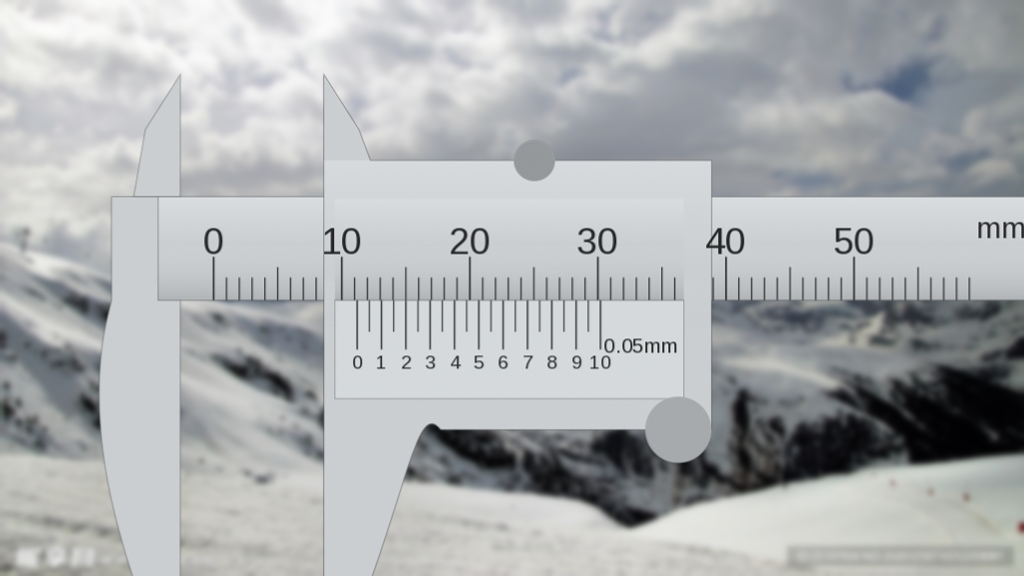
**11.2** mm
